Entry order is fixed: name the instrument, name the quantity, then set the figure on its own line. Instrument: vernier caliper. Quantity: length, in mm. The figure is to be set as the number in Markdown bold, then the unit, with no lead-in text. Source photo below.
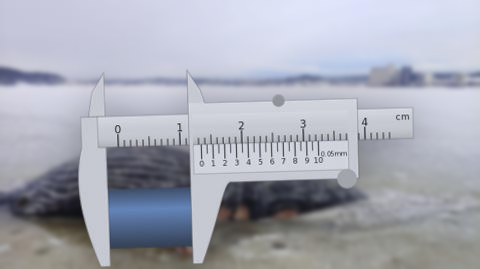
**13.4** mm
